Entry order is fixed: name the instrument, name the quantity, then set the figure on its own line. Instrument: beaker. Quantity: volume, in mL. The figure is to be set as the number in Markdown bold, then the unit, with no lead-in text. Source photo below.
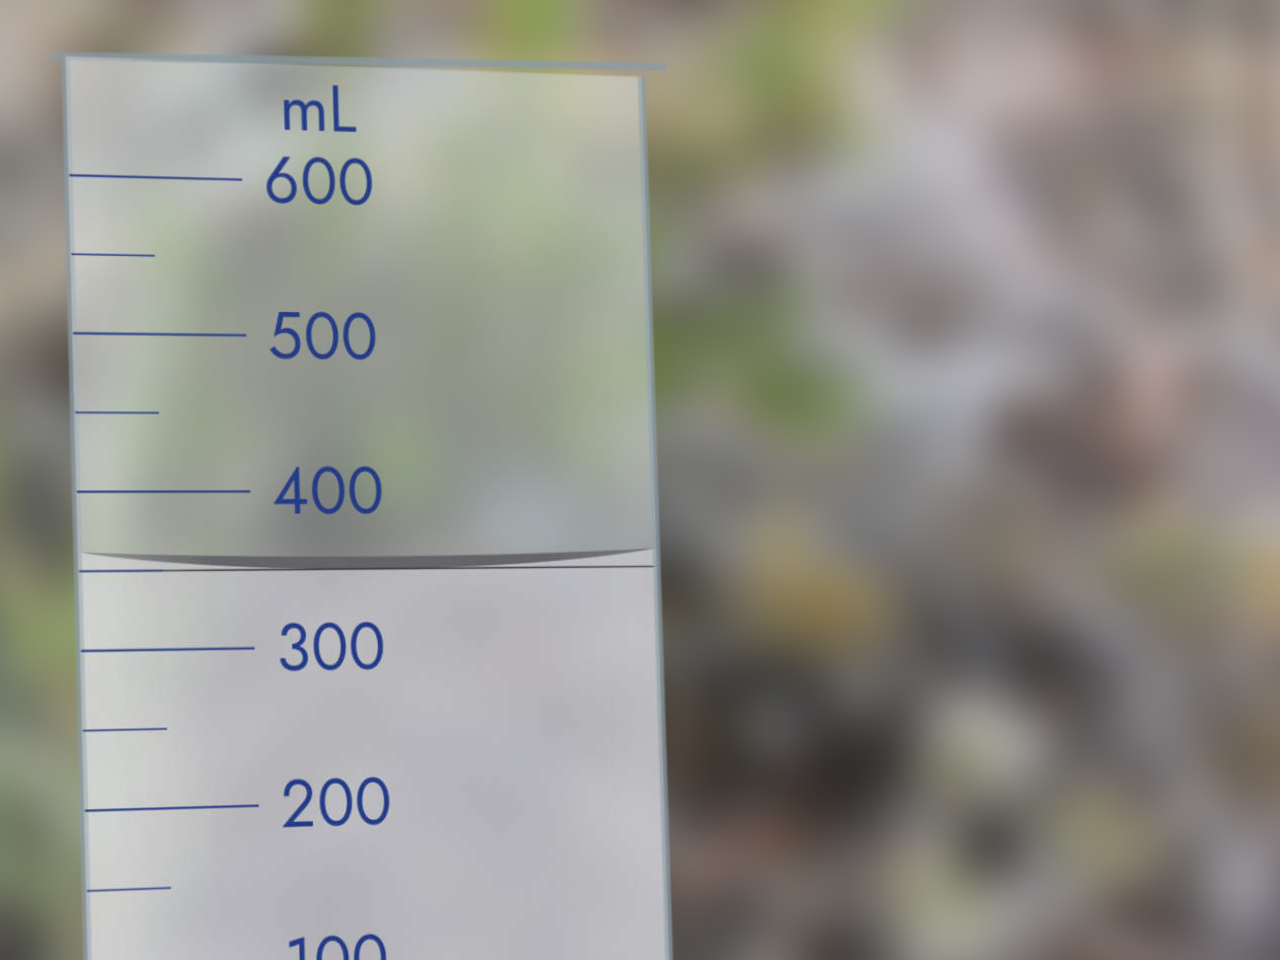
**350** mL
